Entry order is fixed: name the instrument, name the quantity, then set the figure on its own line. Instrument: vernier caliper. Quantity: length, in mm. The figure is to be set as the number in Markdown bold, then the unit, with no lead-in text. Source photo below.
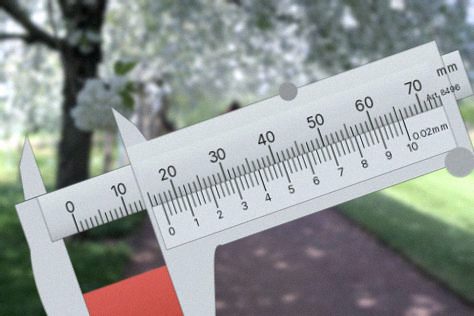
**17.0** mm
